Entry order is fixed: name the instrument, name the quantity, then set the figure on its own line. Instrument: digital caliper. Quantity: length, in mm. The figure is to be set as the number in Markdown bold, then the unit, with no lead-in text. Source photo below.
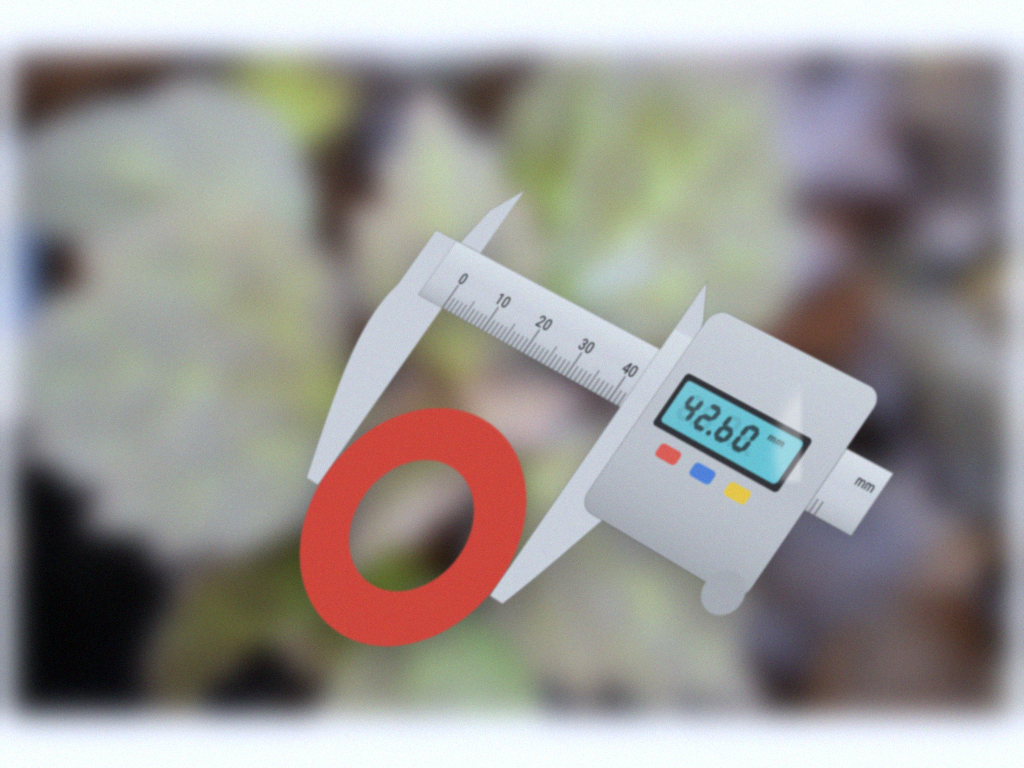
**42.60** mm
